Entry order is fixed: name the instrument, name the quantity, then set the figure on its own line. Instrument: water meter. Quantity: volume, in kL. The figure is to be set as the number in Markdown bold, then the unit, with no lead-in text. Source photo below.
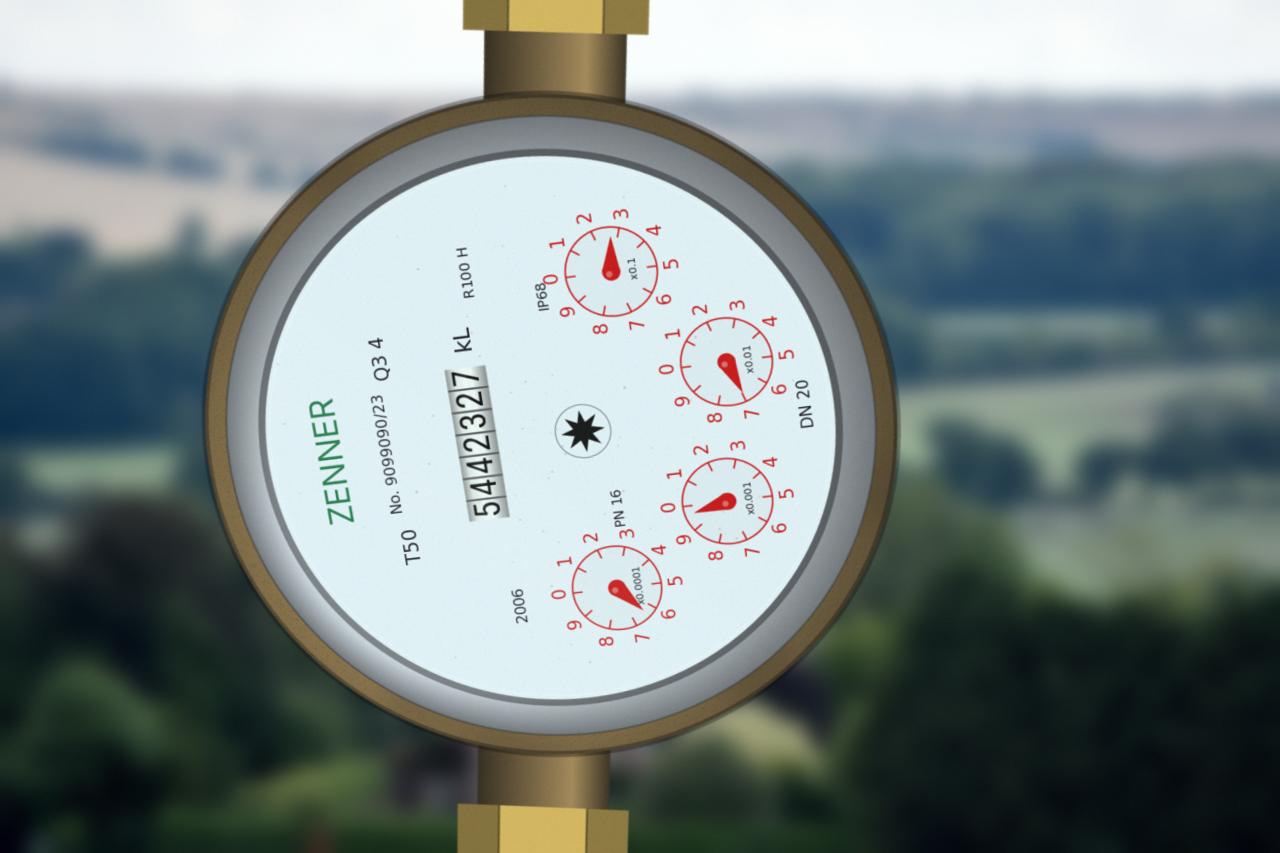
**5442327.2696** kL
